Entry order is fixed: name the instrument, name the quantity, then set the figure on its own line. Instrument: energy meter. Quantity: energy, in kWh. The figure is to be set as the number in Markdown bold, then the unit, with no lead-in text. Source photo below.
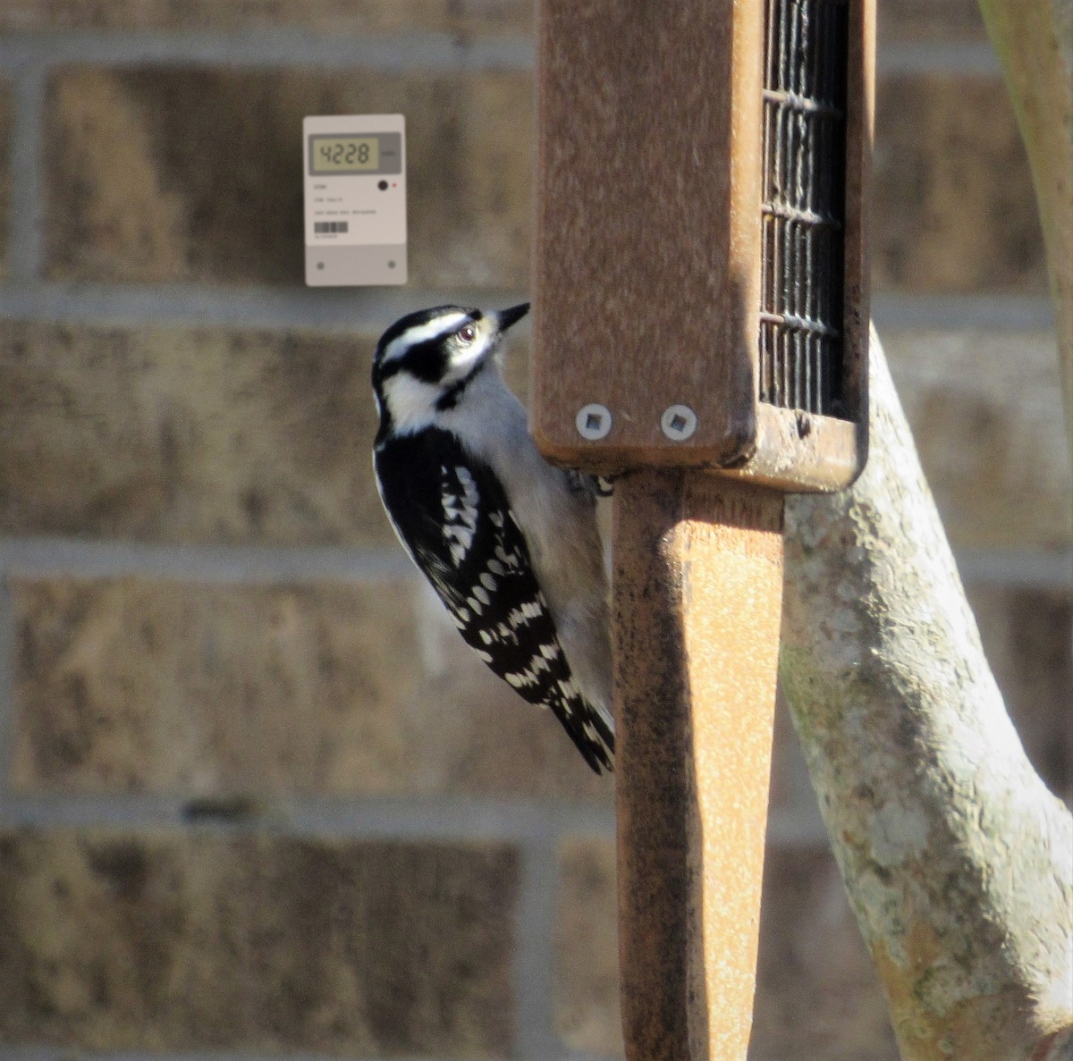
**4228** kWh
